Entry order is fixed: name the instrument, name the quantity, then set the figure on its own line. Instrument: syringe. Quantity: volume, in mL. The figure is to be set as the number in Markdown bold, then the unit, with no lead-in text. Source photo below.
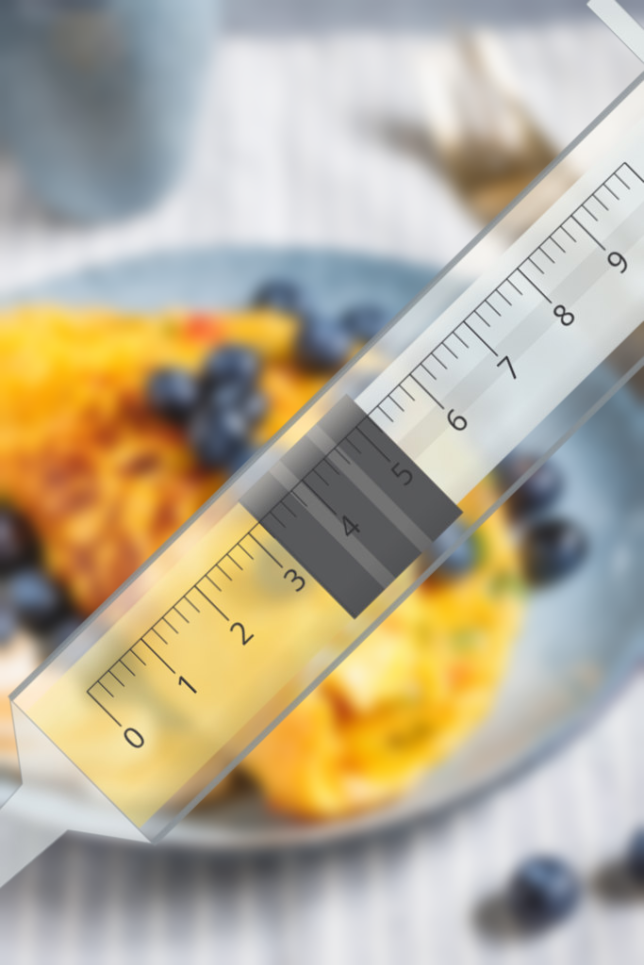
**3.2** mL
